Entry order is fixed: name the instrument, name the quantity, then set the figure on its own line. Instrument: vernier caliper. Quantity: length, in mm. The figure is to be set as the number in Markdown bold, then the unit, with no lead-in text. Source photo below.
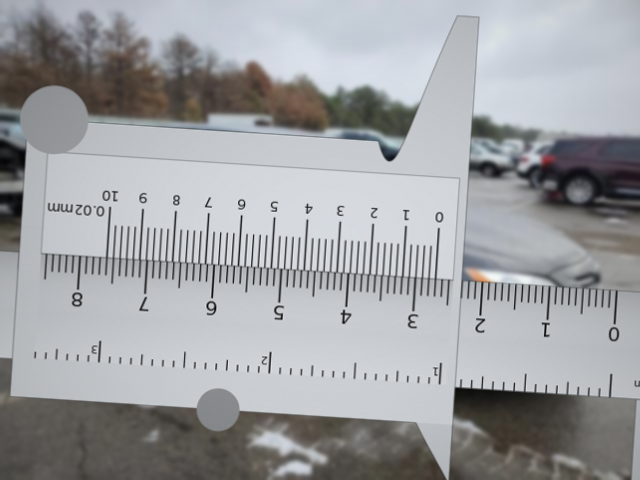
**27.0** mm
